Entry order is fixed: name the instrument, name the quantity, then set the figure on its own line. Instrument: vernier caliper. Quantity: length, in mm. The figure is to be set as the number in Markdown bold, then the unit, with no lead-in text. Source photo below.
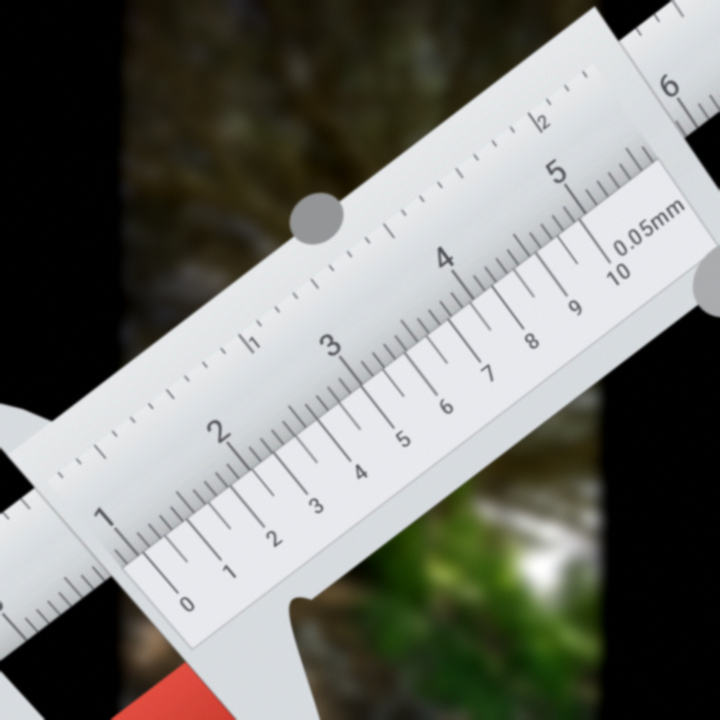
**10.4** mm
